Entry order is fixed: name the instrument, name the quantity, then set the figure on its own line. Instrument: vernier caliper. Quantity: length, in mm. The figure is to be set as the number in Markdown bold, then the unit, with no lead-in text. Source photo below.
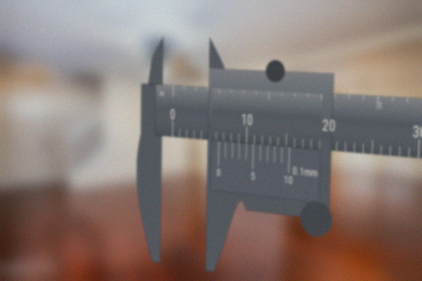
**6.4** mm
